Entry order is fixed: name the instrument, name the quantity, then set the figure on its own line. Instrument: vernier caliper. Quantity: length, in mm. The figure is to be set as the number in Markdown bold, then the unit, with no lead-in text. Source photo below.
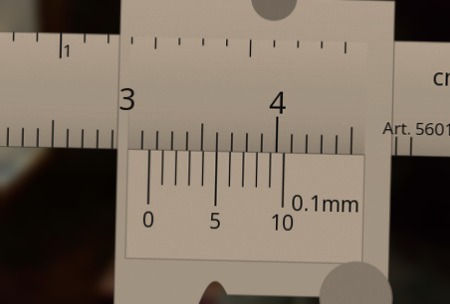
**31.5** mm
